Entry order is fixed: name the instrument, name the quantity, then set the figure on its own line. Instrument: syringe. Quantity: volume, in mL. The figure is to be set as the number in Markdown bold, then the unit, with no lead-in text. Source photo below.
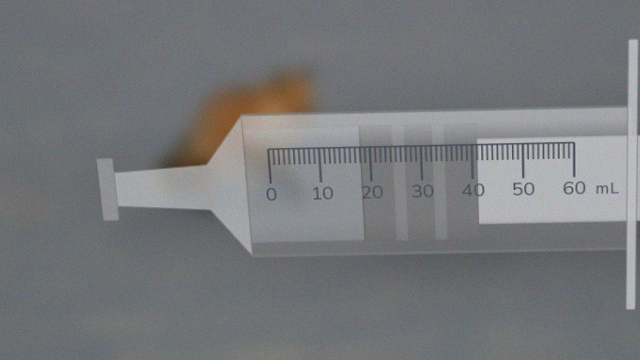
**18** mL
